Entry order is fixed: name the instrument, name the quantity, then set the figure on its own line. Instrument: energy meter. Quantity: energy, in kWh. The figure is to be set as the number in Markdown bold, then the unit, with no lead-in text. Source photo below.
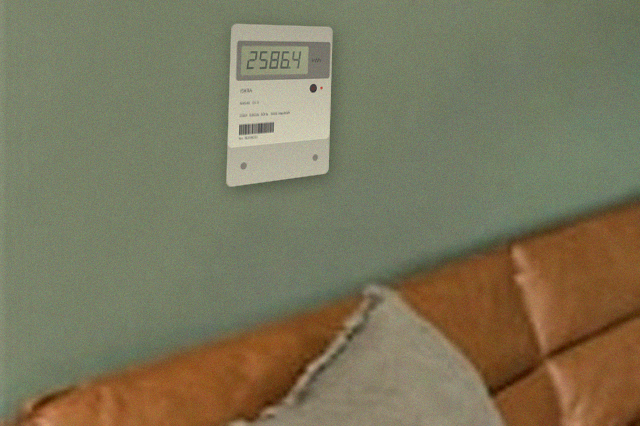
**2586.4** kWh
